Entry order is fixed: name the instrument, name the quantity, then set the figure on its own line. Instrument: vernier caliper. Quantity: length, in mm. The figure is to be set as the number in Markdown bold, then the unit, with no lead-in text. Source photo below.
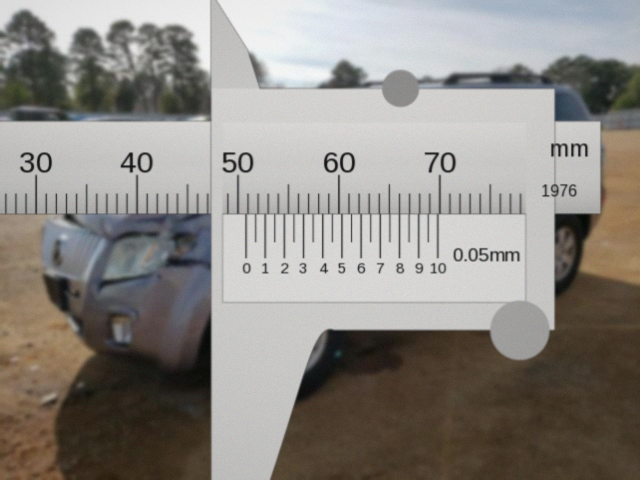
**50.8** mm
